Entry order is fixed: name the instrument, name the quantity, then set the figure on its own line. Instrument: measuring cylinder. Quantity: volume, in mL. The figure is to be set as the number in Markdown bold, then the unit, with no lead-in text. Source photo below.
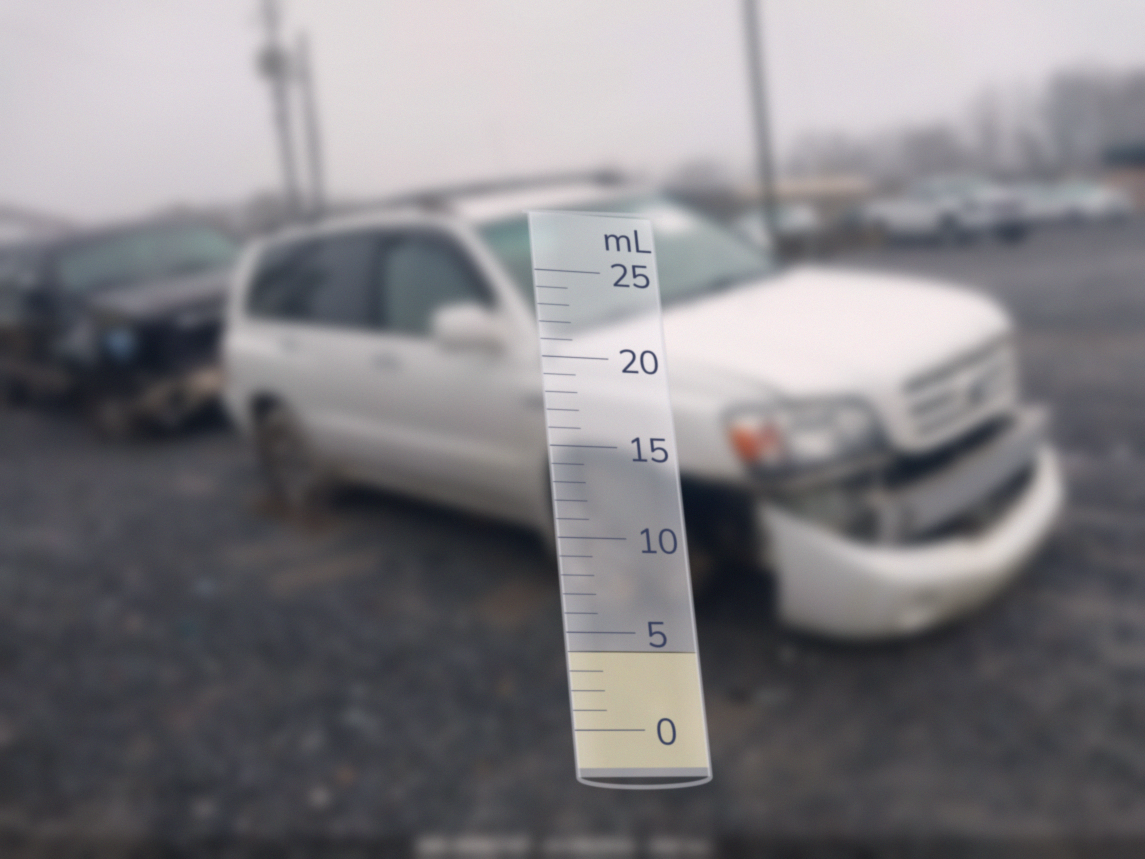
**4** mL
